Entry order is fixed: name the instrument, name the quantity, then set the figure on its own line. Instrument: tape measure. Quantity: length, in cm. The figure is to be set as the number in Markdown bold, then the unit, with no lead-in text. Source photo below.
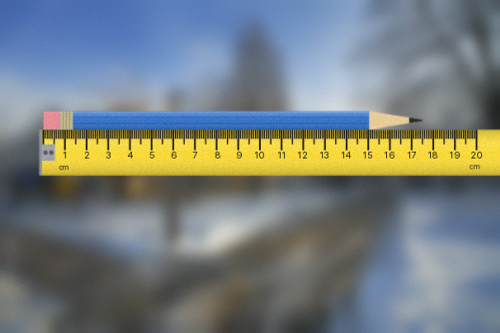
**17.5** cm
